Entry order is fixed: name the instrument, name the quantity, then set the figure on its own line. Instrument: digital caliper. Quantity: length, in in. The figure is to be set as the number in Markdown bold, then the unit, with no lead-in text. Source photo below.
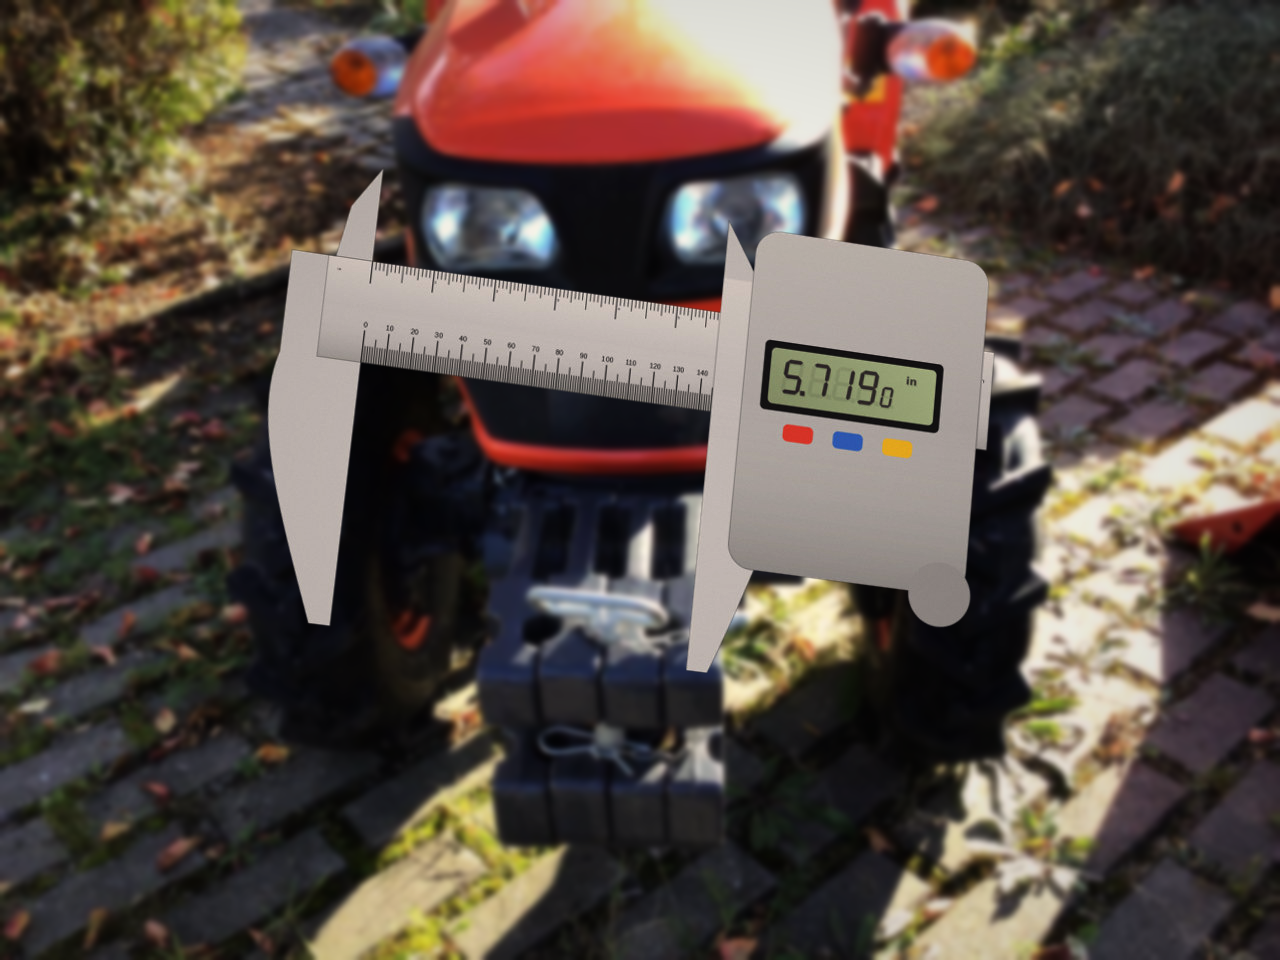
**5.7190** in
